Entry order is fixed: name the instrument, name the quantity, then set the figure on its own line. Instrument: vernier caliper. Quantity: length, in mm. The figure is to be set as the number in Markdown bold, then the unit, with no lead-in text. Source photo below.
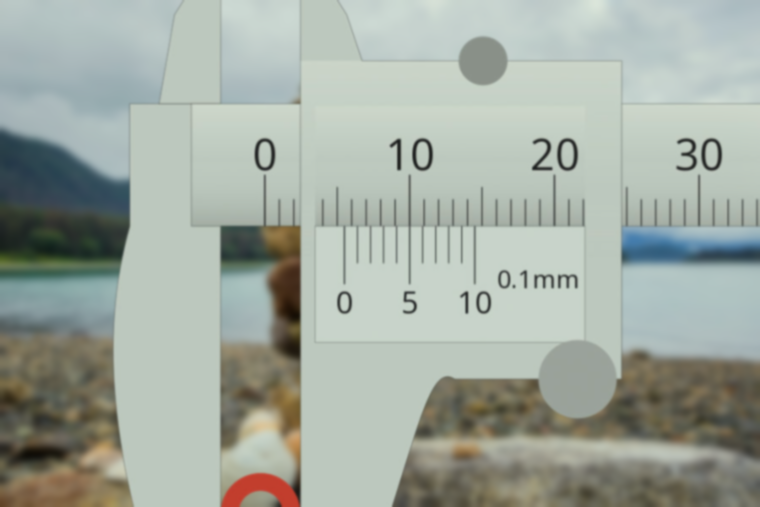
**5.5** mm
